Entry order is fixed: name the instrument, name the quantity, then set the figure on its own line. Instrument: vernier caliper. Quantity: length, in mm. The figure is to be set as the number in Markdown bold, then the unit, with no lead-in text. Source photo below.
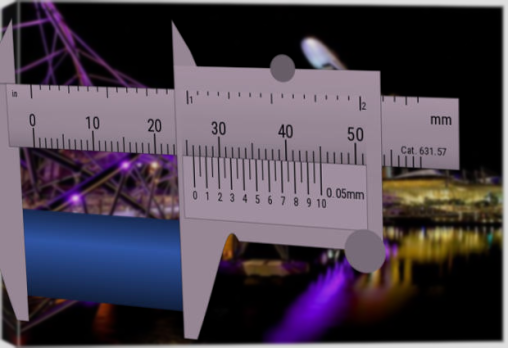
**26.0** mm
